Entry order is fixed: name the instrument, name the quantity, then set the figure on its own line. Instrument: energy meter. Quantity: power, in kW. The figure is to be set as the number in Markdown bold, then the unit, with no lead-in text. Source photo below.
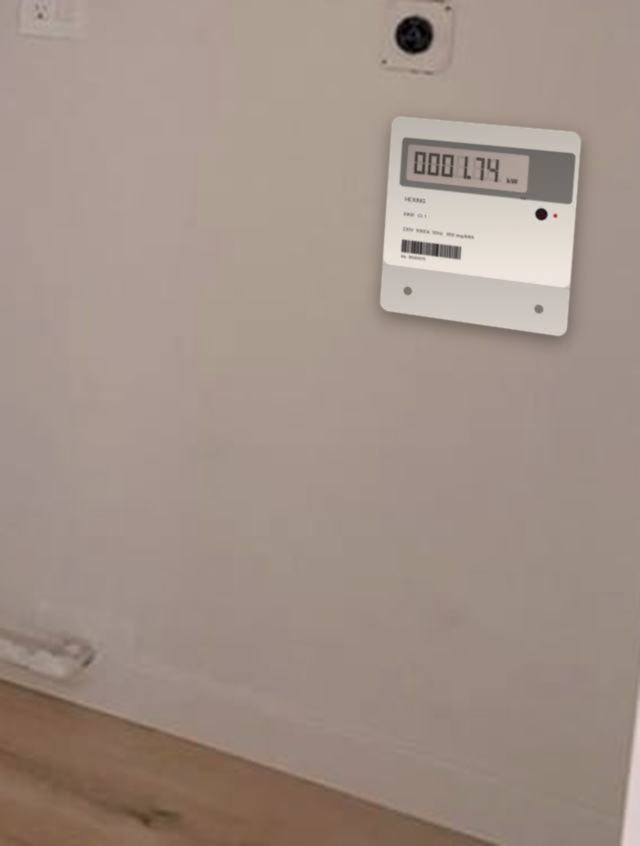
**1.74** kW
